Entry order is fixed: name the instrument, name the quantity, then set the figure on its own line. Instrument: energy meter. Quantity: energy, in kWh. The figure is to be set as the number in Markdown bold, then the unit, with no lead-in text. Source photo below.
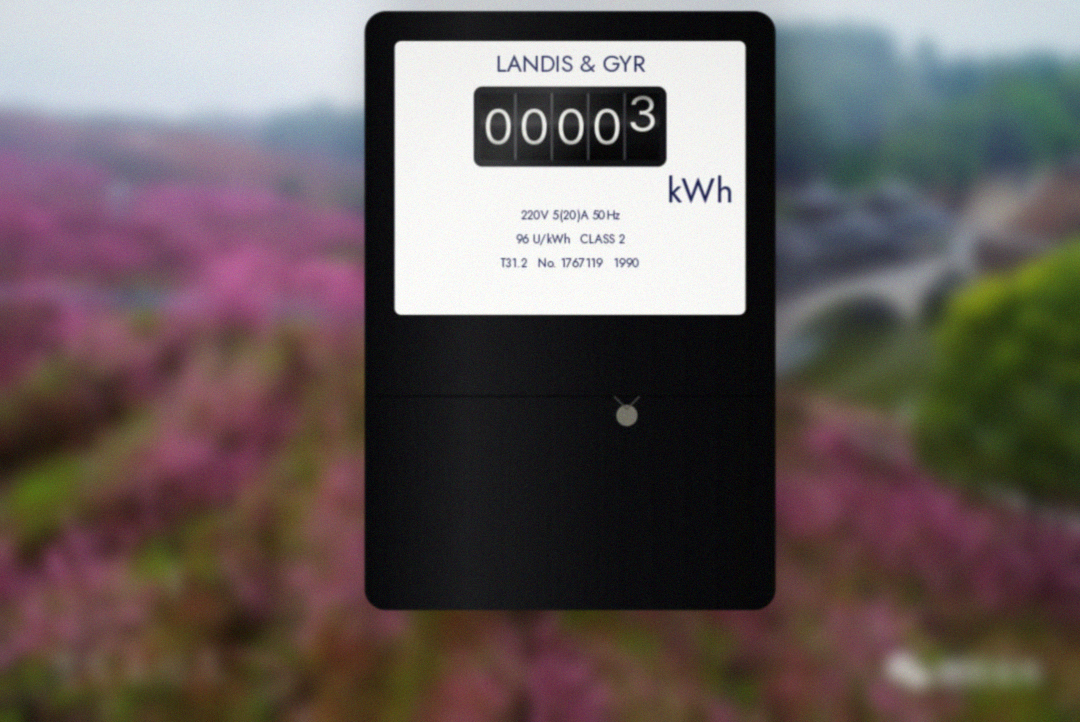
**3** kWh
